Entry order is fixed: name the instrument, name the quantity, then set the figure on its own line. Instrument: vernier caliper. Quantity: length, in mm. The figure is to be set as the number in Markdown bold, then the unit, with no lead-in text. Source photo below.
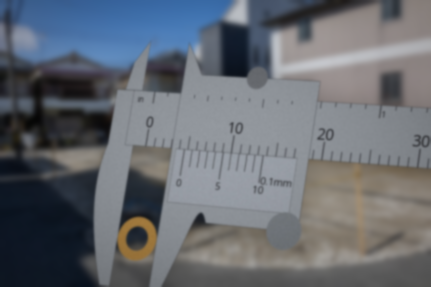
**4.6** mm
